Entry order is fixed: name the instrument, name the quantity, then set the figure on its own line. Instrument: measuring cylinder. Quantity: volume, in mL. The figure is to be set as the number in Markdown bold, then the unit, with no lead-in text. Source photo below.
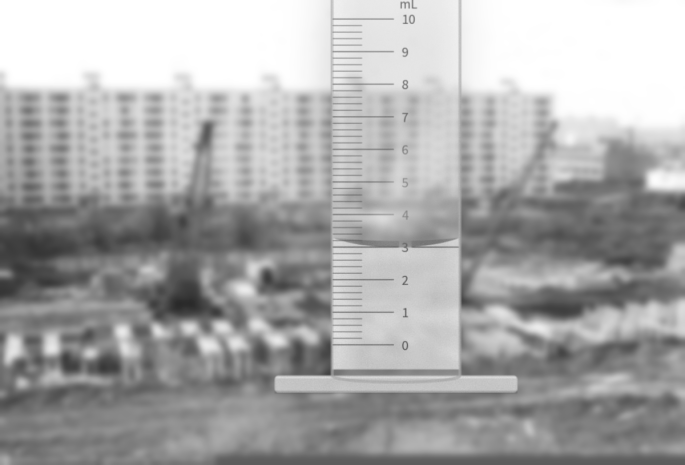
**3** mL
